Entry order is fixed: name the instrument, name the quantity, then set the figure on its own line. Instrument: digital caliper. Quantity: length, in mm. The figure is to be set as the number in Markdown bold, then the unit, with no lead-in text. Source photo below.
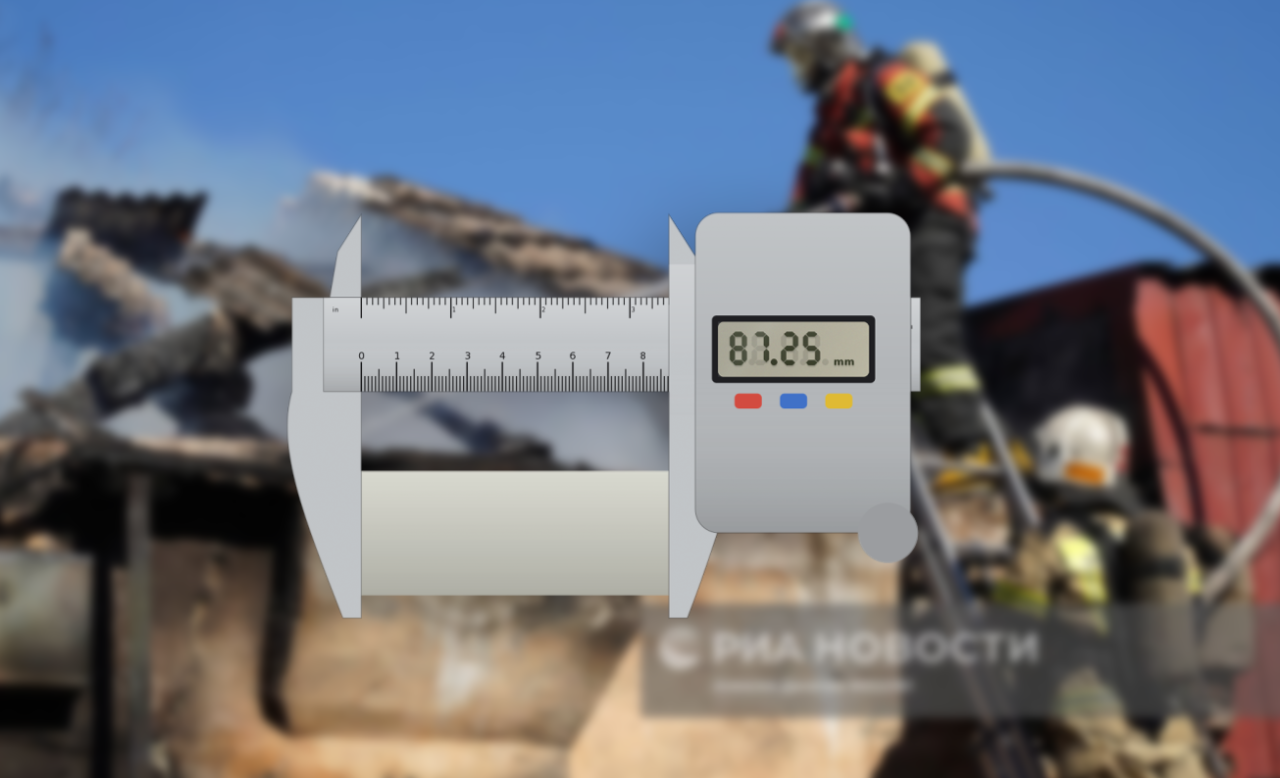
**87.25** mm
